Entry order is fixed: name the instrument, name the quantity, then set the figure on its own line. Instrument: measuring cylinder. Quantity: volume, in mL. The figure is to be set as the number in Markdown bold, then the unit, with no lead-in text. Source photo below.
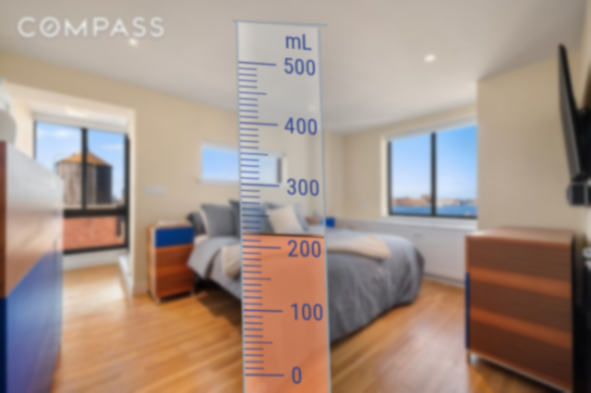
**220** mL
